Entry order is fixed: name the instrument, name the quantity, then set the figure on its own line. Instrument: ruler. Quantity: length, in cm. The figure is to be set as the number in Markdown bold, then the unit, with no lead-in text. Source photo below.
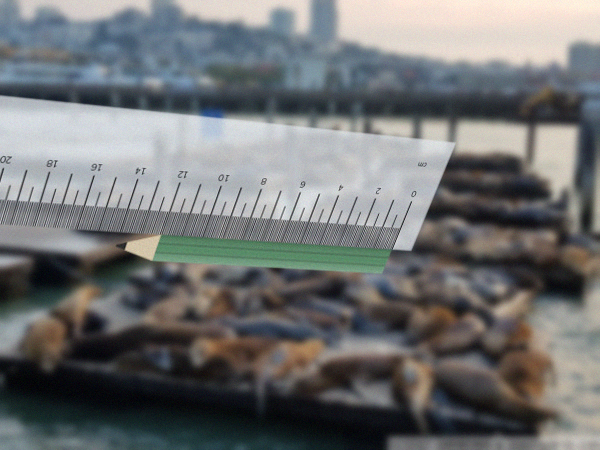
**14** cm
